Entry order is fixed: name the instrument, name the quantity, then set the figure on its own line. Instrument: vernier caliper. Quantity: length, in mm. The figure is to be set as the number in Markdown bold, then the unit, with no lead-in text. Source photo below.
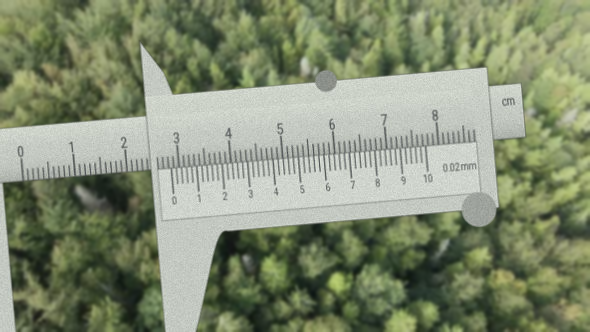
**28.5** mm
